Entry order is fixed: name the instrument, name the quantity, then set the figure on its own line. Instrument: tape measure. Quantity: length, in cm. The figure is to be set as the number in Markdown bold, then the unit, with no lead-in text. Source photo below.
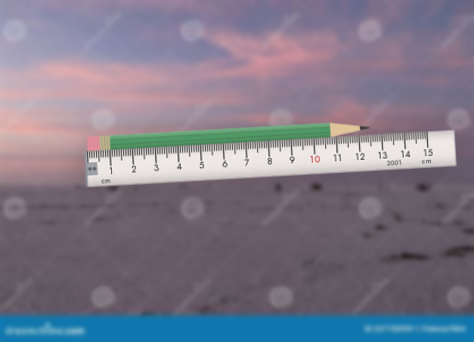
**12.5** cm
